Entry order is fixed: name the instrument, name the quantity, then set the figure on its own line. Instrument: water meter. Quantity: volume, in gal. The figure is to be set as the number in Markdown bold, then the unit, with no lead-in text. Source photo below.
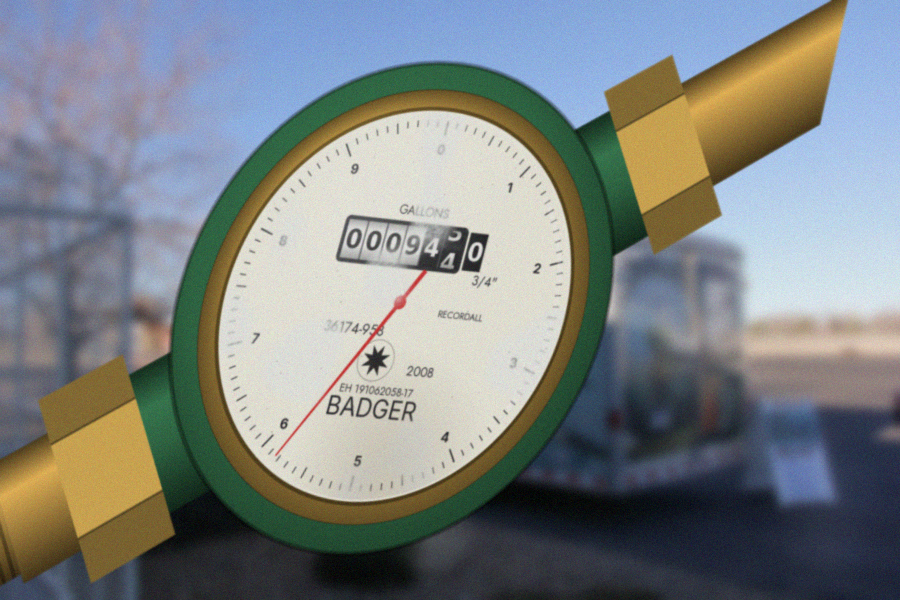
**9435.8** gal
